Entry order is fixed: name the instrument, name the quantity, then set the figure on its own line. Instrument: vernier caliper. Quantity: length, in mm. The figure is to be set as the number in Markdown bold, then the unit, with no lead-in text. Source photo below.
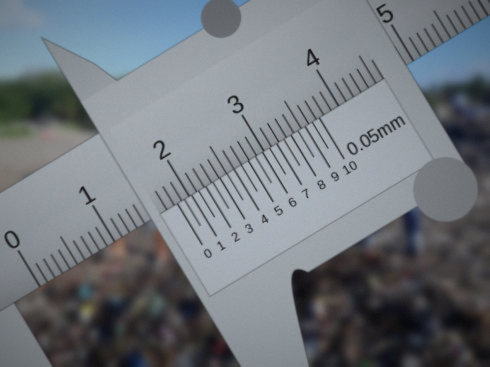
**18.4** mm
